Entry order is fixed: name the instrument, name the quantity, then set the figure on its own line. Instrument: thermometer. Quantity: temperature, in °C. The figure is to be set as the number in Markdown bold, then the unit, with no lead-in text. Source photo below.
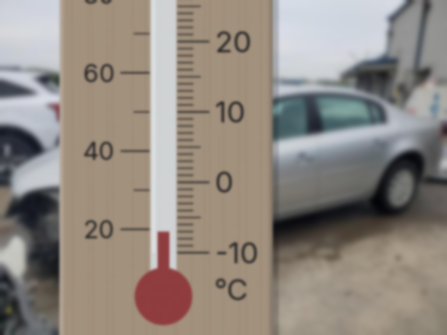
**-7** °C
